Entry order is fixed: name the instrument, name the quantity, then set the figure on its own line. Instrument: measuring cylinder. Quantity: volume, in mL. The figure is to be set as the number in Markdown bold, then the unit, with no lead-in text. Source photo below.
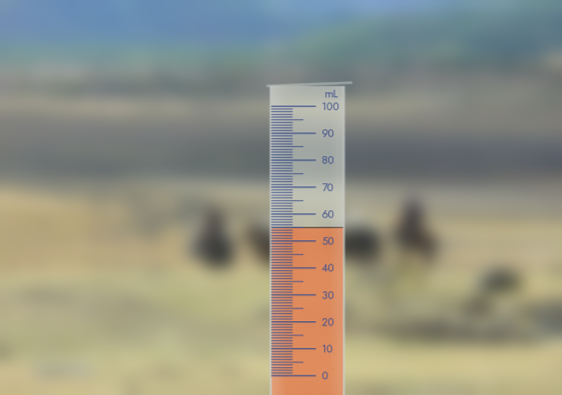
**55** mL
